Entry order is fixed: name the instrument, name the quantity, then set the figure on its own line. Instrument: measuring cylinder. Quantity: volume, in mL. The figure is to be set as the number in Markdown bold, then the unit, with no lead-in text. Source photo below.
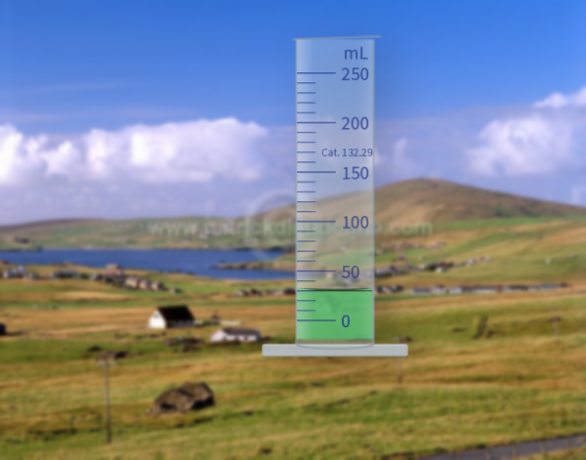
**30** mL
